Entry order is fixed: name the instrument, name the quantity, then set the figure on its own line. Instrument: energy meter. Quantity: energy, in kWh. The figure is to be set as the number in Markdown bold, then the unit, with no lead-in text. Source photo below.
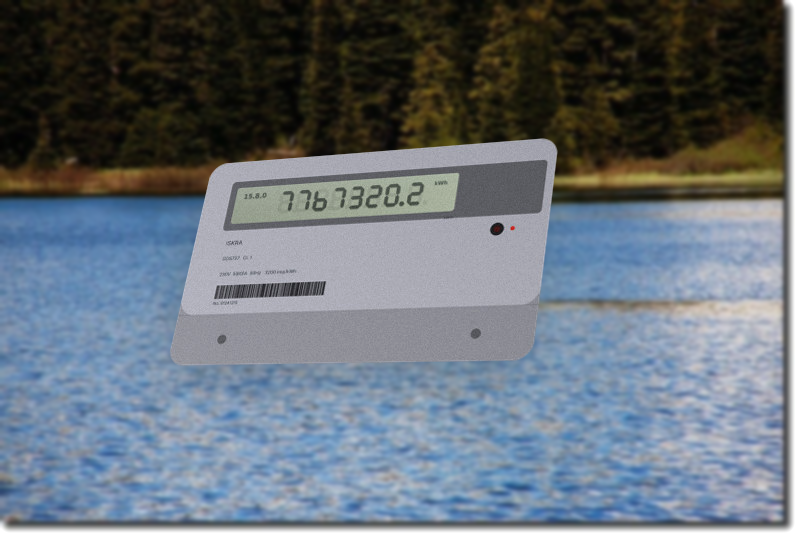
**7767320.2** kWh
